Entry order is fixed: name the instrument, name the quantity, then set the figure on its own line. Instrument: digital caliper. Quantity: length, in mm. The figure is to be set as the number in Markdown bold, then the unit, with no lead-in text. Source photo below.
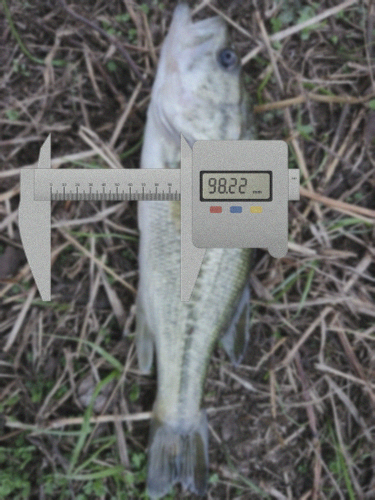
**98.22** mm
